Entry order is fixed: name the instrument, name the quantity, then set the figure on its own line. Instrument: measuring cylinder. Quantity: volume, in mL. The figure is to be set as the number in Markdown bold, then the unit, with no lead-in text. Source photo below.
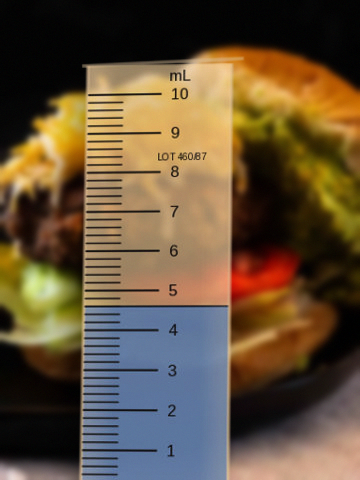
**4.6** mL
